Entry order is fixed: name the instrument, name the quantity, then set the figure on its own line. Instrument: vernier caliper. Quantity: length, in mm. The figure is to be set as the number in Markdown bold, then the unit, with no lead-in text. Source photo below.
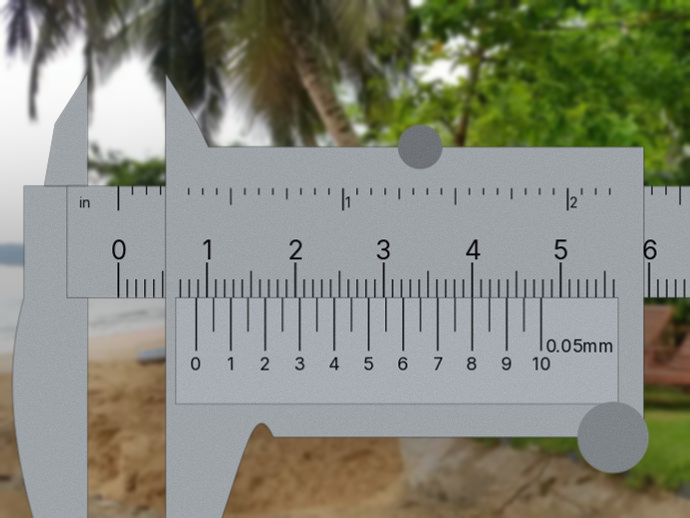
**8.8** mm
